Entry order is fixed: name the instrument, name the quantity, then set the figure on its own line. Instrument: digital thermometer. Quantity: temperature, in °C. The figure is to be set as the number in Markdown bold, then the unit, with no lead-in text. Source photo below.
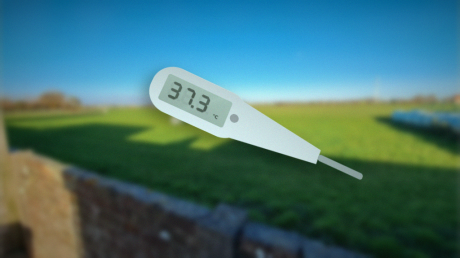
**37.3** °C
